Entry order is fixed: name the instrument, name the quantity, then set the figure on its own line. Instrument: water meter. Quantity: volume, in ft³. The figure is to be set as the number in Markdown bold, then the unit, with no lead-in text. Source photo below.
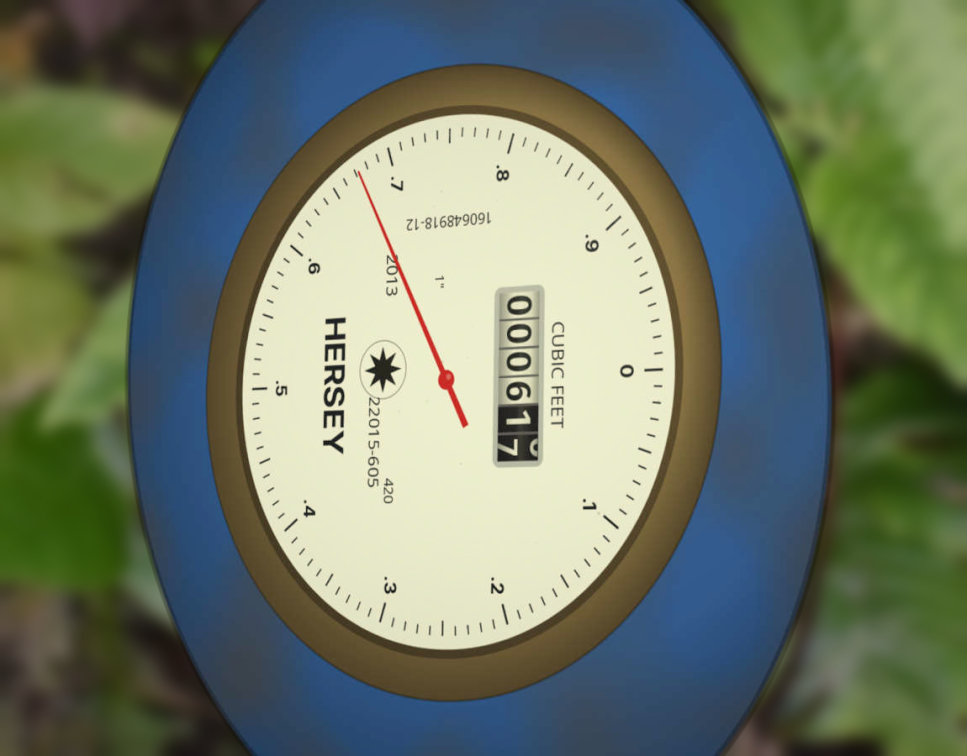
**616.67** ft³
